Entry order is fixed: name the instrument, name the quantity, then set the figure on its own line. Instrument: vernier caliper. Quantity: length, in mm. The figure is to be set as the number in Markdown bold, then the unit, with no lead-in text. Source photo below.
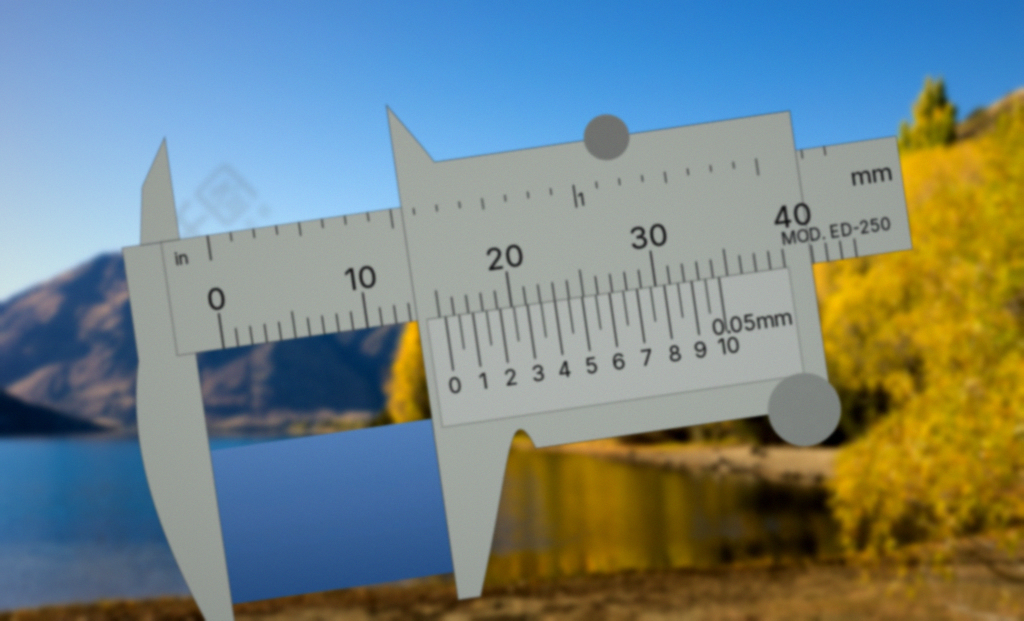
**15.4** mm
